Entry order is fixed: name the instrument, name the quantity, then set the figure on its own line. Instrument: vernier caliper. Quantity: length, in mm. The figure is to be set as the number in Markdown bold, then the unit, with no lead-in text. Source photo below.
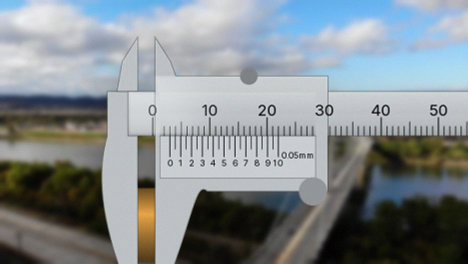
**3.0** mm
